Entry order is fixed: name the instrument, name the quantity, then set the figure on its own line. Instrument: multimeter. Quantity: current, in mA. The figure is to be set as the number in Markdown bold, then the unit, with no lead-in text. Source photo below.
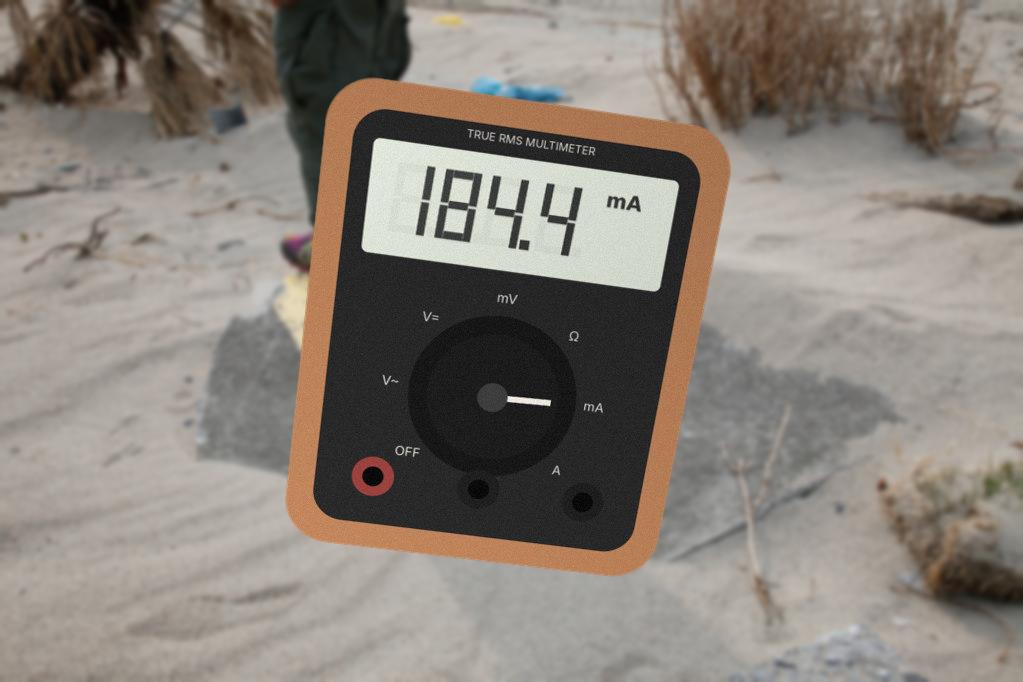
**184.4** mA
